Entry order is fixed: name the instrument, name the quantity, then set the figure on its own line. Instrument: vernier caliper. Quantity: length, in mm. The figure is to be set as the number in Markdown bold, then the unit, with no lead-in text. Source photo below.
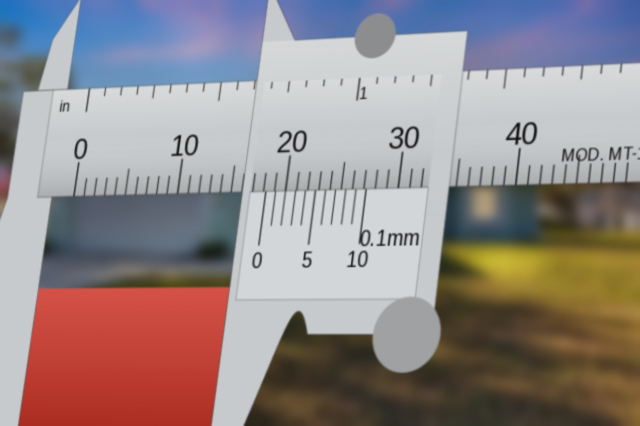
**18.2** mm
